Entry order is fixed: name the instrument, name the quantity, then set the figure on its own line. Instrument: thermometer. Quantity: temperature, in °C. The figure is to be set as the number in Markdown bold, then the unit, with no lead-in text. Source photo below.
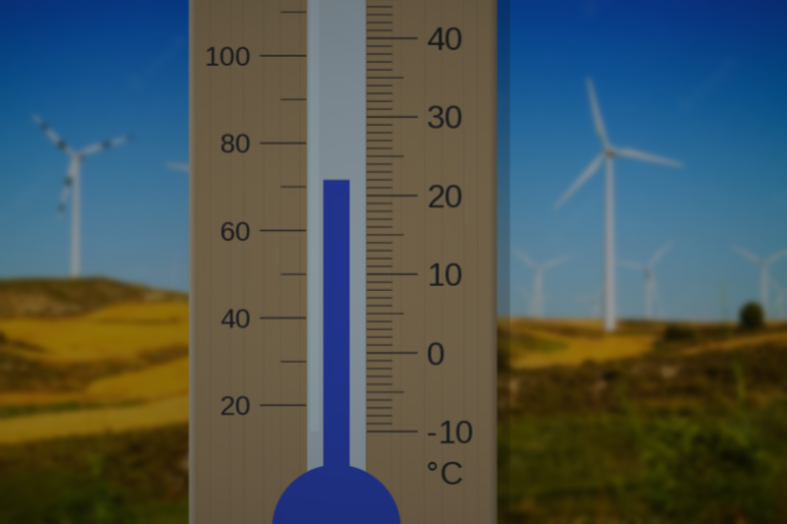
**22** °C
